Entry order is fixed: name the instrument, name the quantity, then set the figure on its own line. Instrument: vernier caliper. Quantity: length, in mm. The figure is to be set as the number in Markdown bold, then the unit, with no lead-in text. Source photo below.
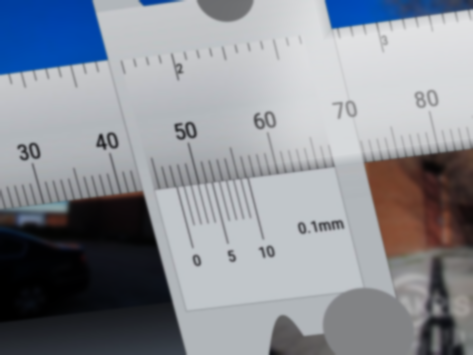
**47.2** mm
